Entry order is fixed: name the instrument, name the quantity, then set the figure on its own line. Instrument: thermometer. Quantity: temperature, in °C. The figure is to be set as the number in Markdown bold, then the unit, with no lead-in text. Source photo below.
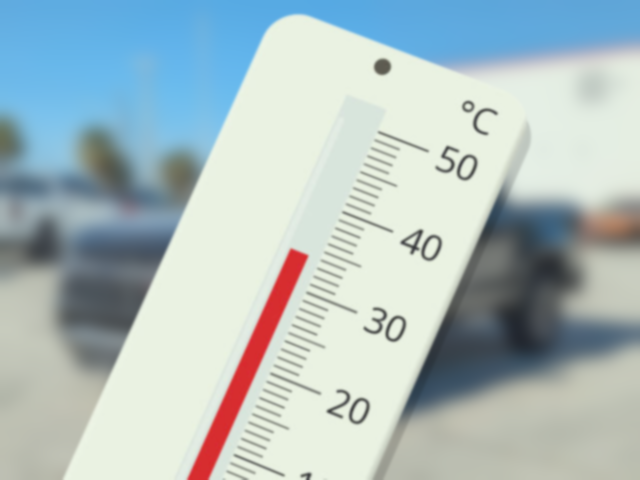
**34** °C
